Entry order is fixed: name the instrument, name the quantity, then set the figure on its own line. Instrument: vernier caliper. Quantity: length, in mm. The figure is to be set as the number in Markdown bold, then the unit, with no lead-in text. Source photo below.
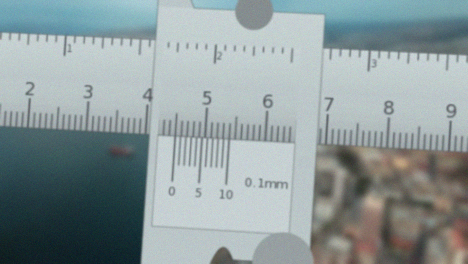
**45.0** mm
